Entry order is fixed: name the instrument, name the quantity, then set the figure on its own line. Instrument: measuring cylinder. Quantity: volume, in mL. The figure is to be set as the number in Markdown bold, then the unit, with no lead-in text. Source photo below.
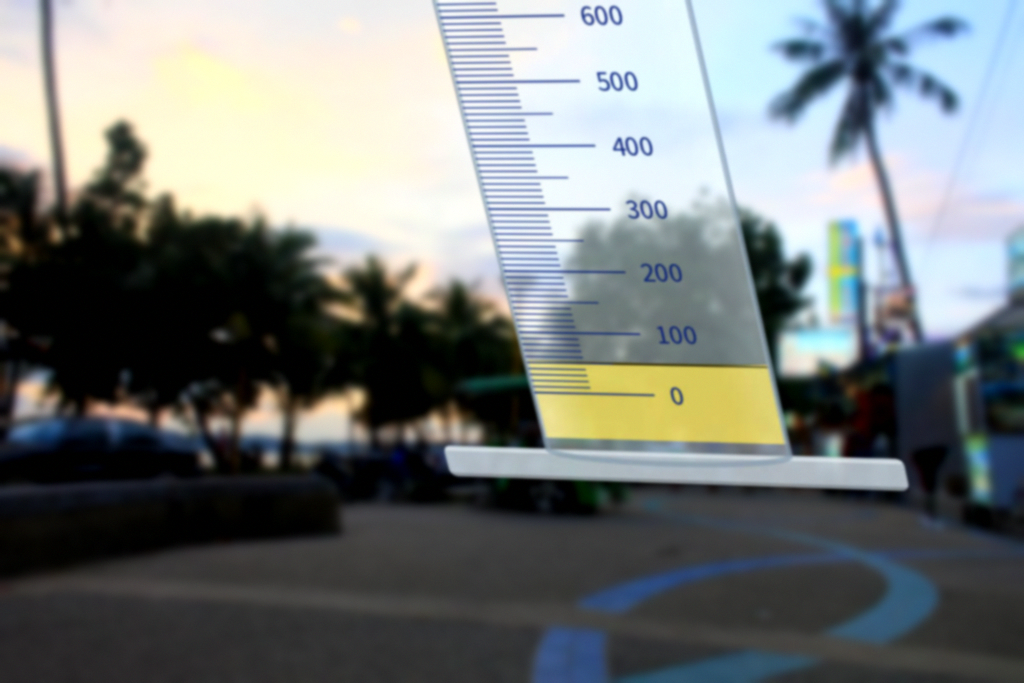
**50** mL
